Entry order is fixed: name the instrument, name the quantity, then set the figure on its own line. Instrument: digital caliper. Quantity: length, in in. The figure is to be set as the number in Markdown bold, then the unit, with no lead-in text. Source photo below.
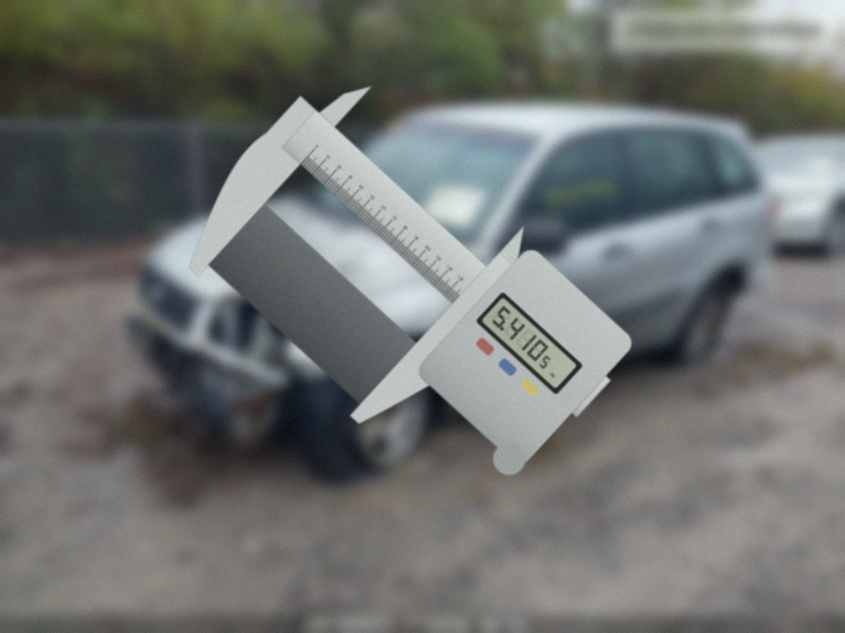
**5.4105** in
